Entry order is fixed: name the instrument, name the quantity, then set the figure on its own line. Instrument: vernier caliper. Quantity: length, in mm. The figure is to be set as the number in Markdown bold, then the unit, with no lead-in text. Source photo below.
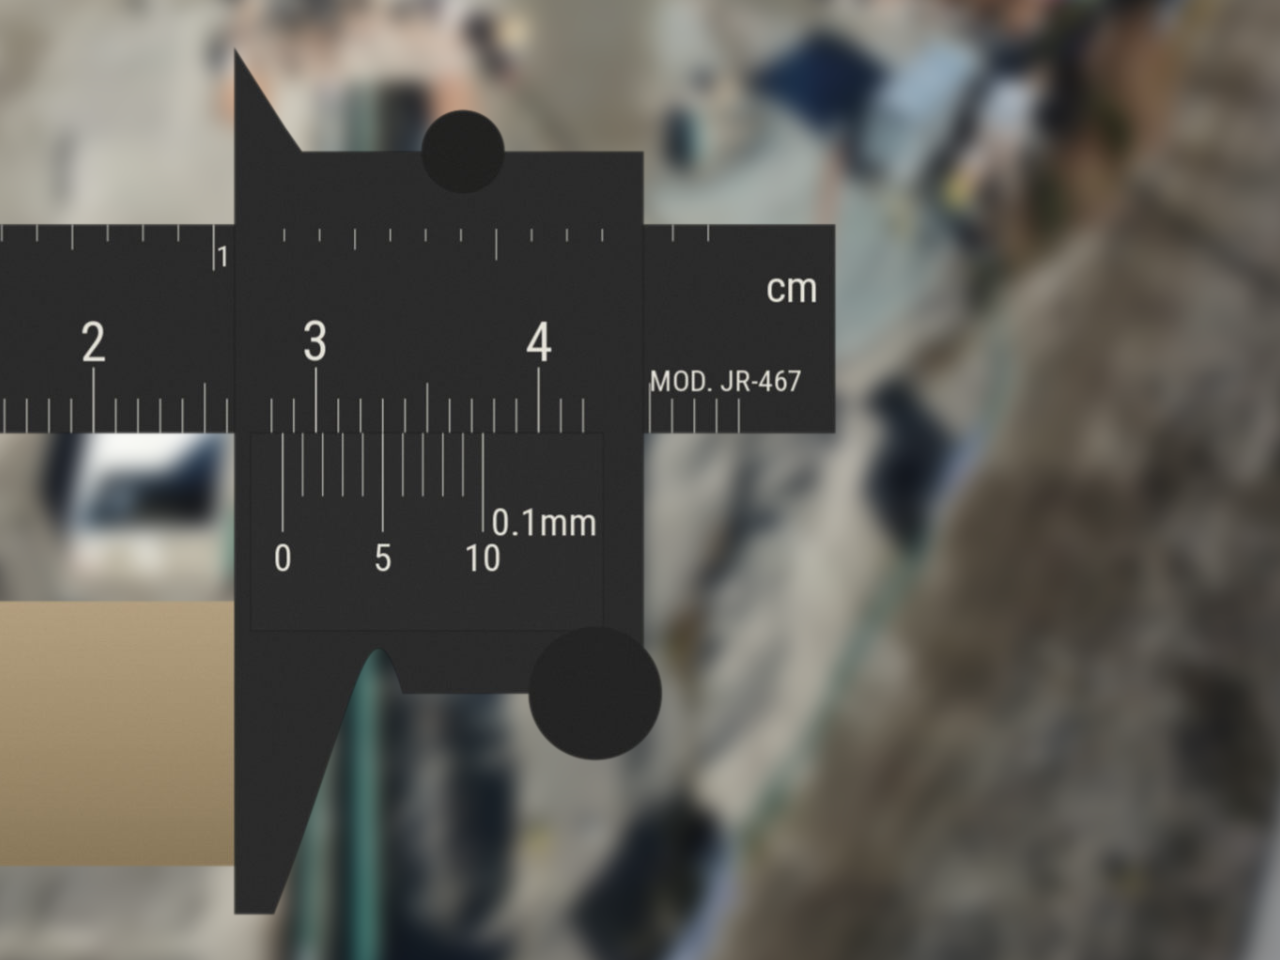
**28.5** mm
